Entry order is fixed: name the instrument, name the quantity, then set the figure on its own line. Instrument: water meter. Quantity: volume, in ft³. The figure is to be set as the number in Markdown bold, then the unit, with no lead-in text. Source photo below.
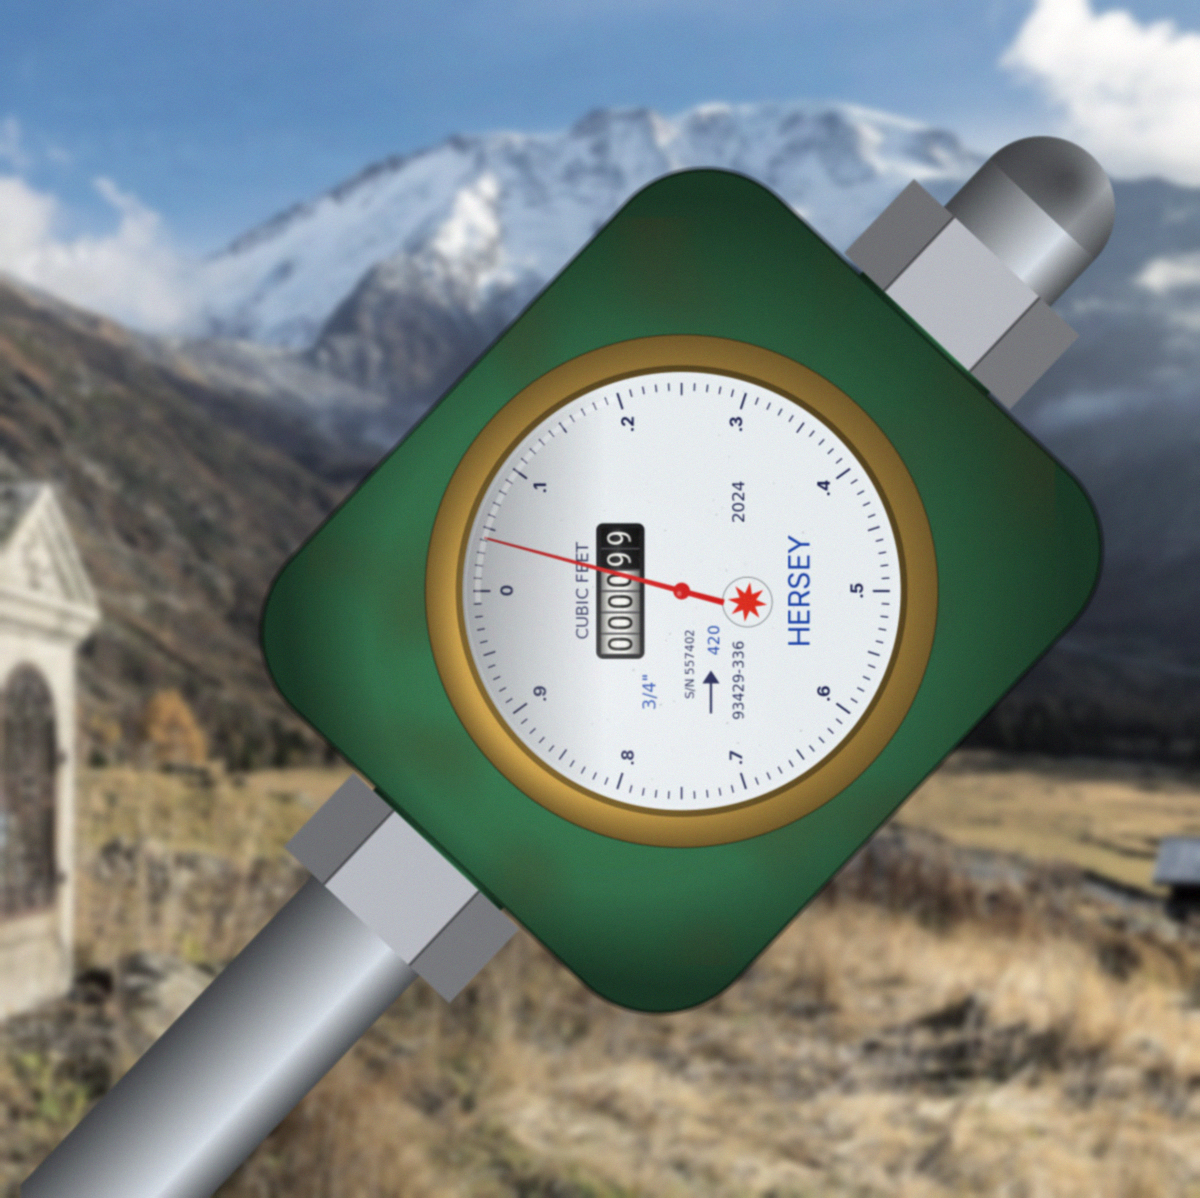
**99.04** ft³
